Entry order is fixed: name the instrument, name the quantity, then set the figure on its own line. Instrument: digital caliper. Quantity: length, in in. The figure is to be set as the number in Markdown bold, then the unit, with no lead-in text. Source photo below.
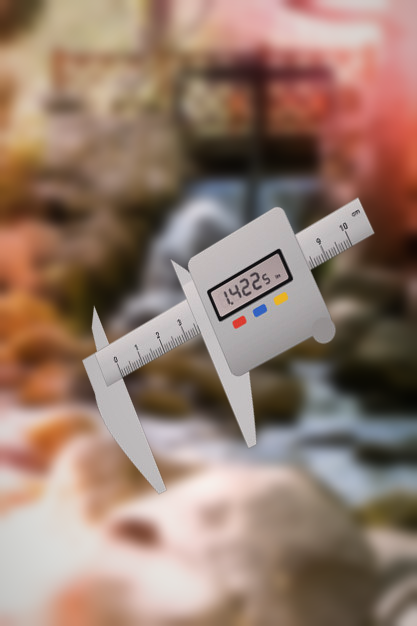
**1.4225** in
